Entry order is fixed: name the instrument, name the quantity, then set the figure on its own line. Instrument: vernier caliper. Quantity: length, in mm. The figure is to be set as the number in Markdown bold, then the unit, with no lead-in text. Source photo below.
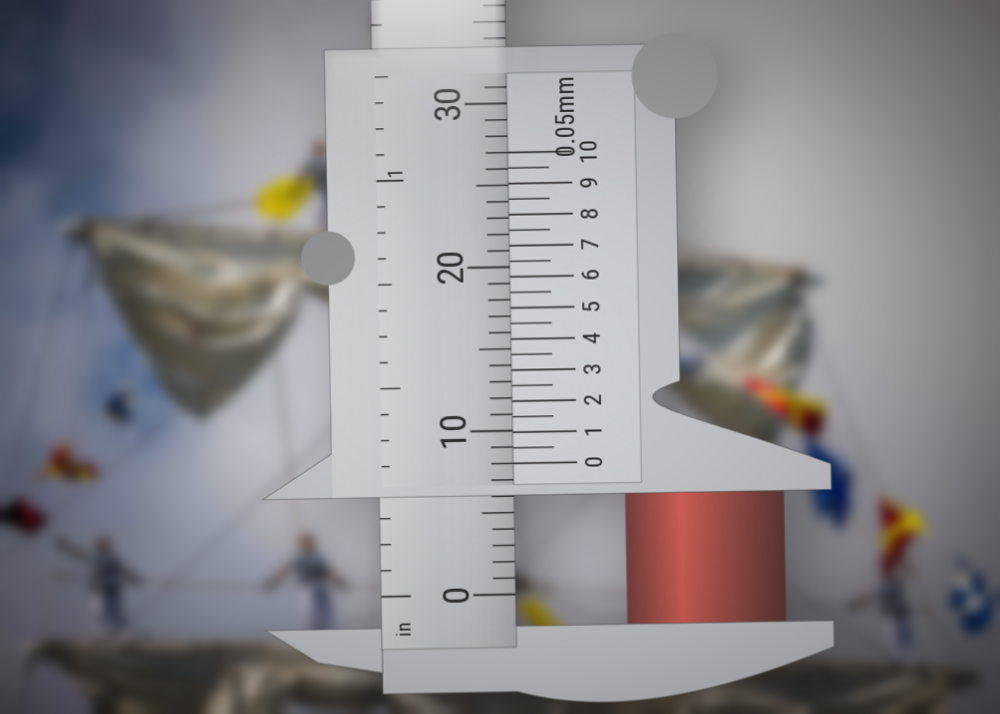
**8.0** mm
